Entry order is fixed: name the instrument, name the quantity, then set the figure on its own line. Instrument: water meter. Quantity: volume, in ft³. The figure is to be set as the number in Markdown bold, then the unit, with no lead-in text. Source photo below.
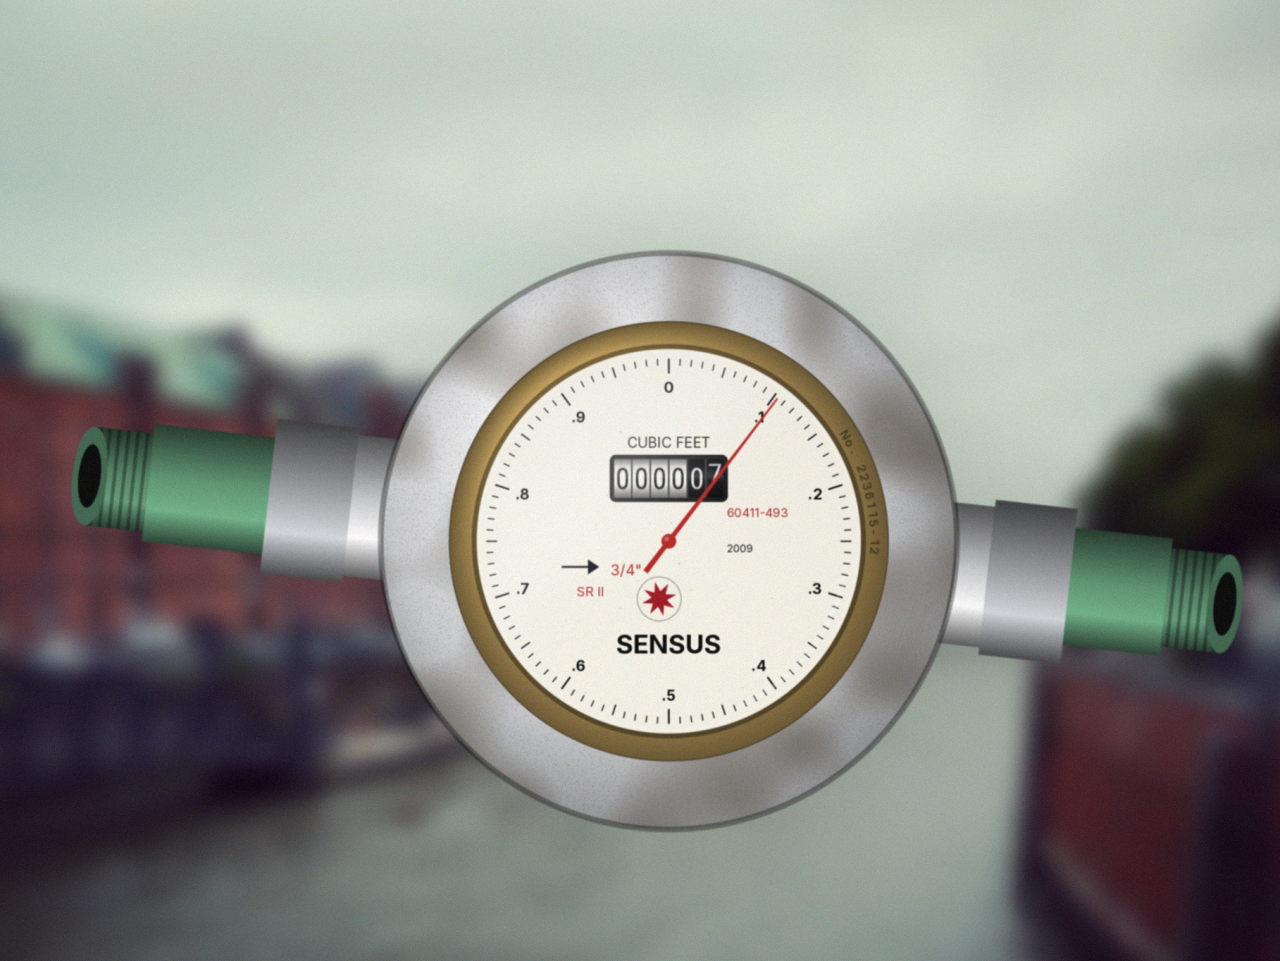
**7.10** ft³
